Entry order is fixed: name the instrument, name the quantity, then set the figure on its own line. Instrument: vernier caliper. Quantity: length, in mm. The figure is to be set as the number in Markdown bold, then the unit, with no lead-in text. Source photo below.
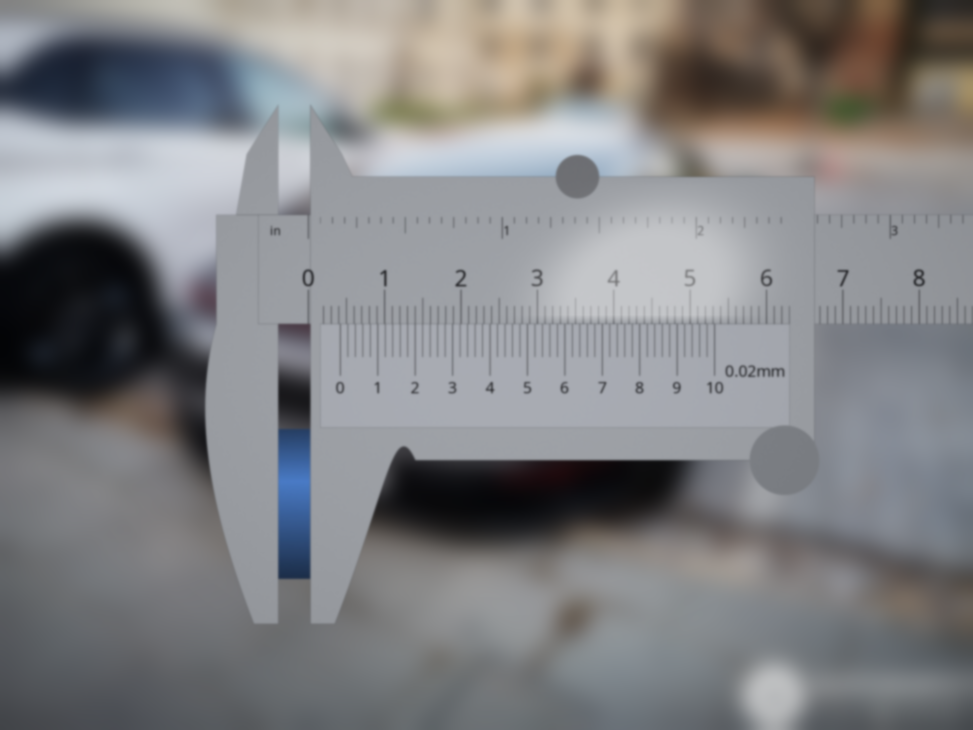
**4.2** mm
